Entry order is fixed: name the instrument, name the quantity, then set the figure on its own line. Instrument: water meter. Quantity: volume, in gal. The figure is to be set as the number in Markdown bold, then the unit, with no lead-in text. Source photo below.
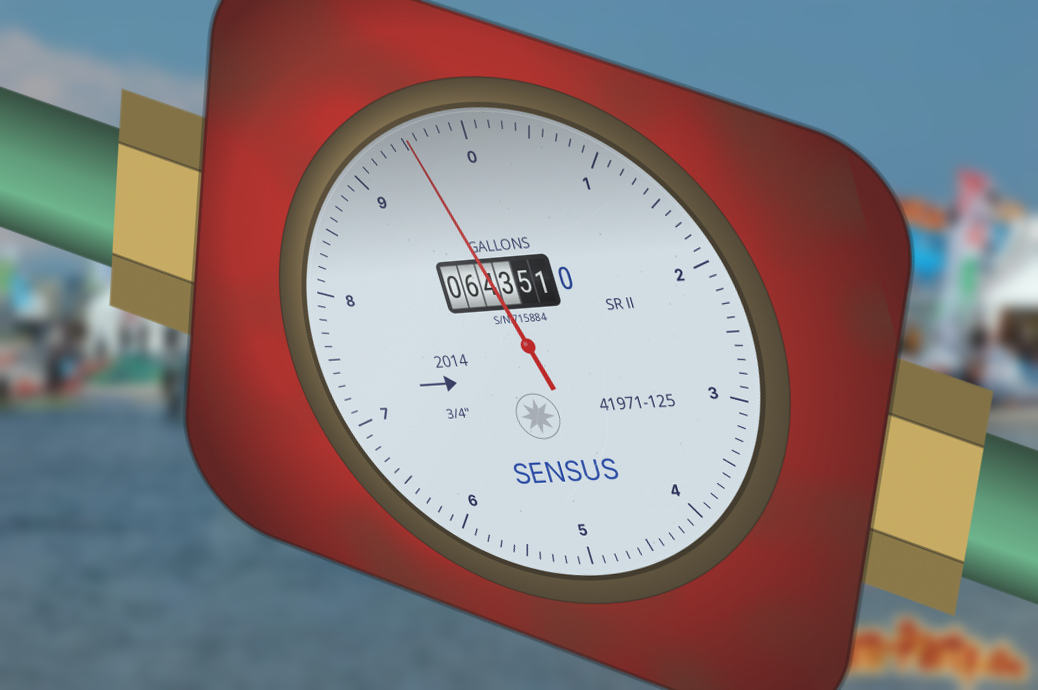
**643509.5** gal
